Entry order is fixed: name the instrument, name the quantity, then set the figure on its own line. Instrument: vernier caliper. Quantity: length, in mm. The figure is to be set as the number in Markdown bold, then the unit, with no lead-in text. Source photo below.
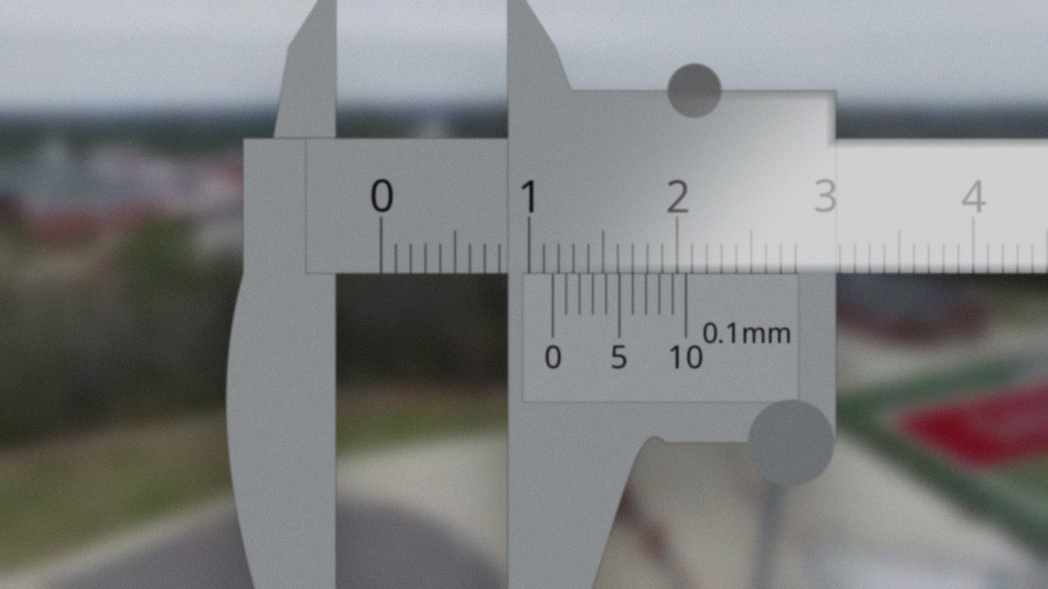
**11.6** mm
